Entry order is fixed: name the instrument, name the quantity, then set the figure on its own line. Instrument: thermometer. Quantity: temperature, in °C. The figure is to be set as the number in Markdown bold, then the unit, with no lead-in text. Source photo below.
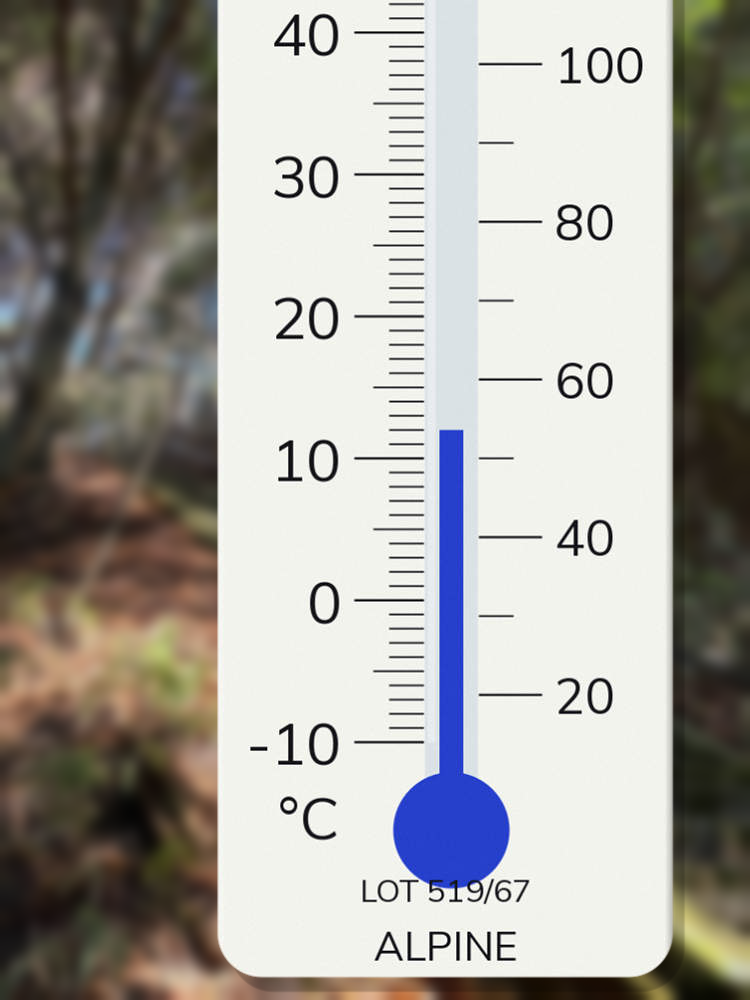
**12** °C
